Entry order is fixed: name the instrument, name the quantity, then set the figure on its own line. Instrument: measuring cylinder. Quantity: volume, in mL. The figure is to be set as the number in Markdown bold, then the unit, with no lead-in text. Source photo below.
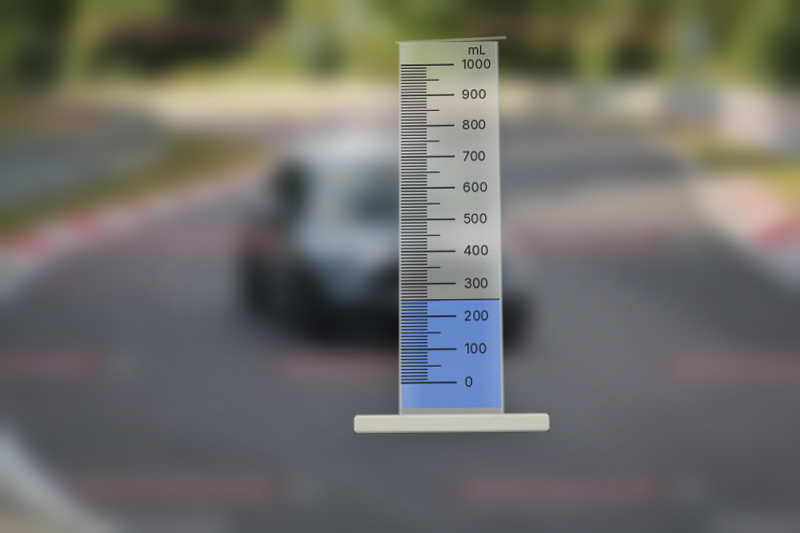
**250** mL
